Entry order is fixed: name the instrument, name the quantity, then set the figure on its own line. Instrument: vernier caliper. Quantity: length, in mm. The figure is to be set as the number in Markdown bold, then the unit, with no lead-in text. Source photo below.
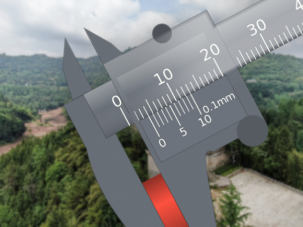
**4.0** mm
